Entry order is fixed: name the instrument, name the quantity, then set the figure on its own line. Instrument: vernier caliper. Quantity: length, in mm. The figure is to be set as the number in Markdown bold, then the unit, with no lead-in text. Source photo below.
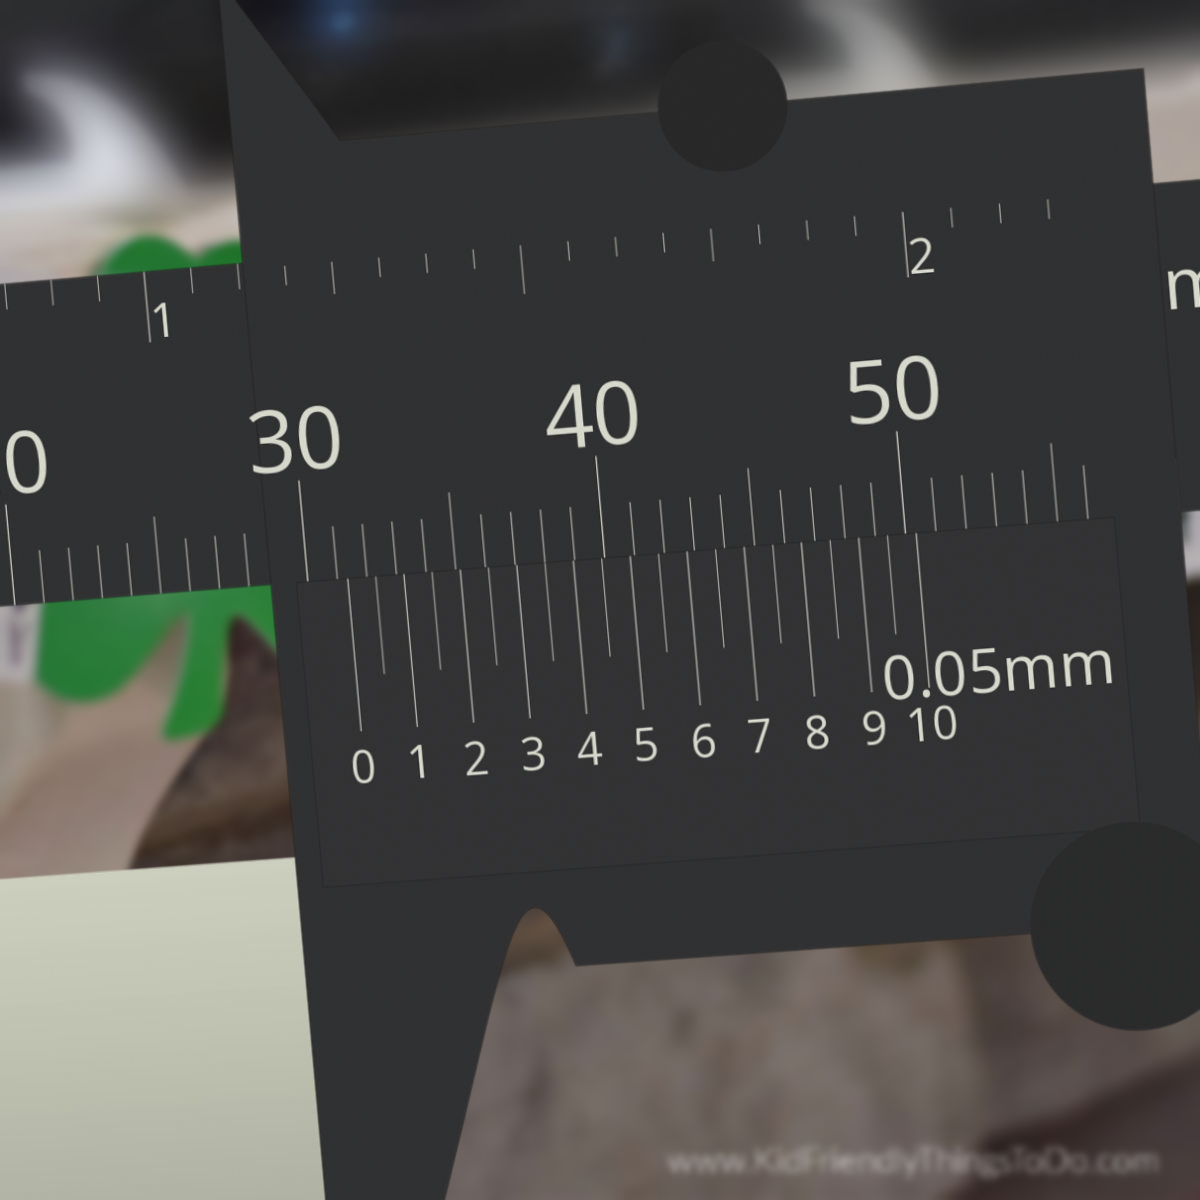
**31.35** mm
